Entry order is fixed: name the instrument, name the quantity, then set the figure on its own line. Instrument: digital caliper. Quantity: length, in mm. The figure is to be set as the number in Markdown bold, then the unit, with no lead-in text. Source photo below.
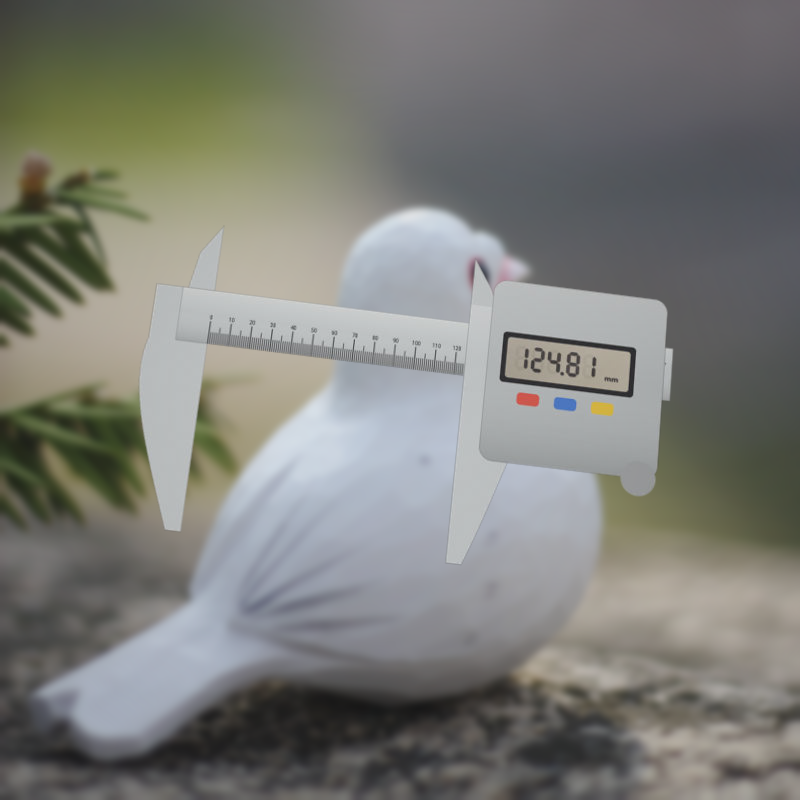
**124.81** mm
